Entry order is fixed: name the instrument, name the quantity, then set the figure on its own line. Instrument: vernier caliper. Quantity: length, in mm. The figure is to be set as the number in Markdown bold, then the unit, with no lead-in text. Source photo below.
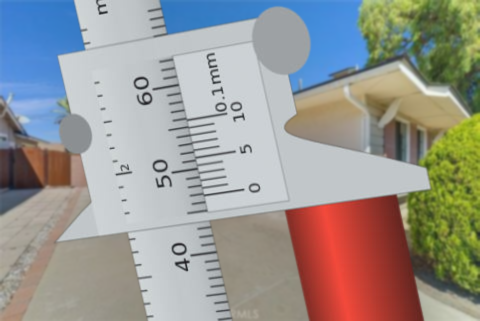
**46.8** mm
